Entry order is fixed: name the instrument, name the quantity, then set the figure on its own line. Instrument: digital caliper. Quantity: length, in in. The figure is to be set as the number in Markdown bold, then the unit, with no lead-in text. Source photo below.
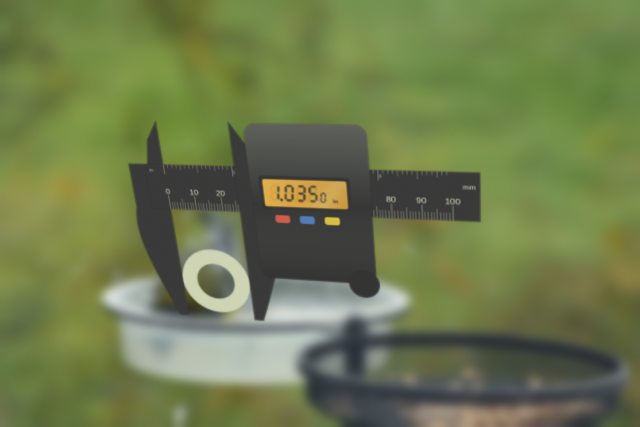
**1.0350** in
